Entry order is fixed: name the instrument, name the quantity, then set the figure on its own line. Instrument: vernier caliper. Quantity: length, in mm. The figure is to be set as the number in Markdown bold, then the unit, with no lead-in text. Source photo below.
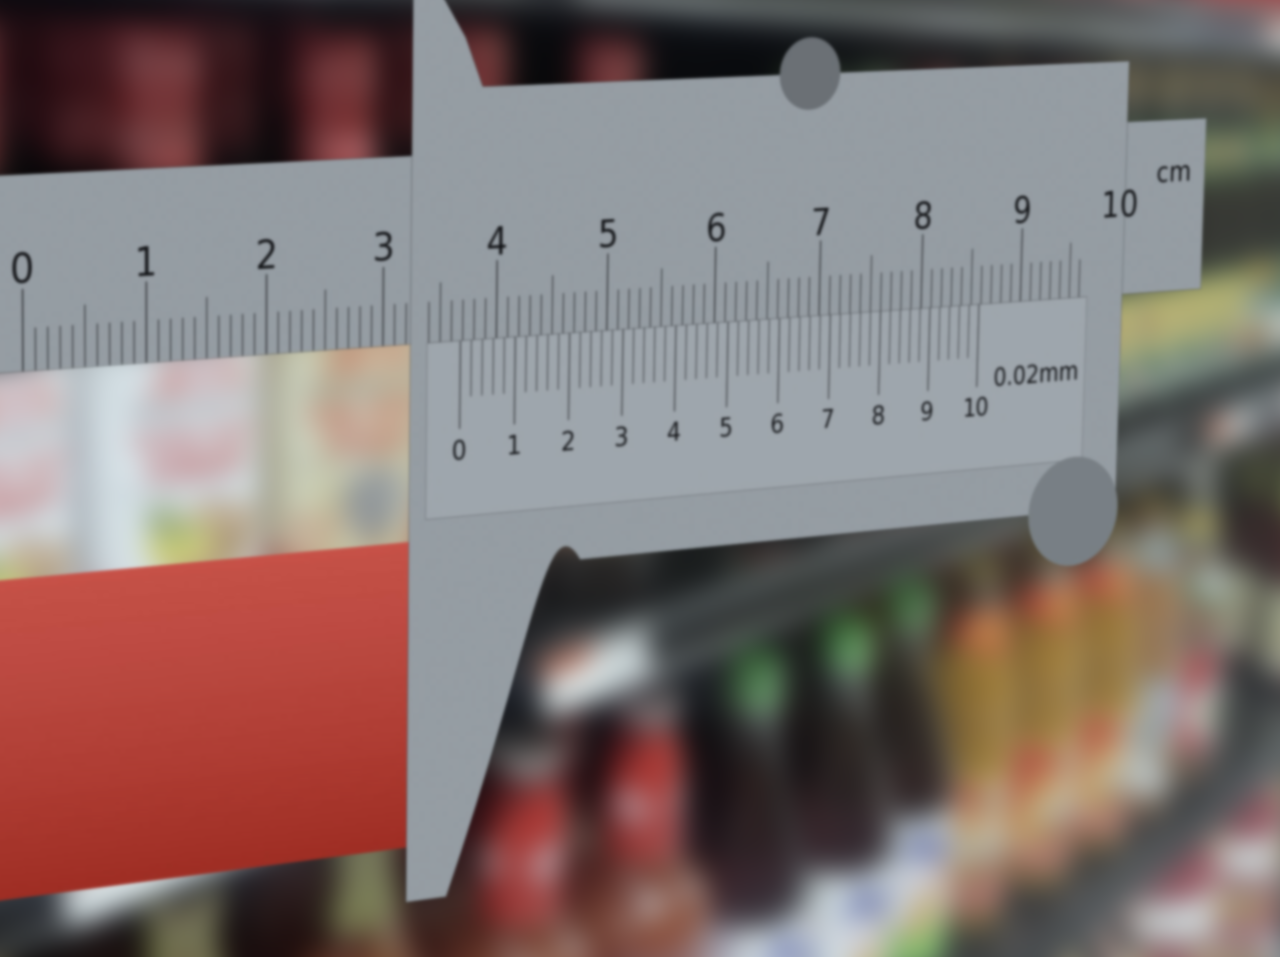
**36.8** mm
